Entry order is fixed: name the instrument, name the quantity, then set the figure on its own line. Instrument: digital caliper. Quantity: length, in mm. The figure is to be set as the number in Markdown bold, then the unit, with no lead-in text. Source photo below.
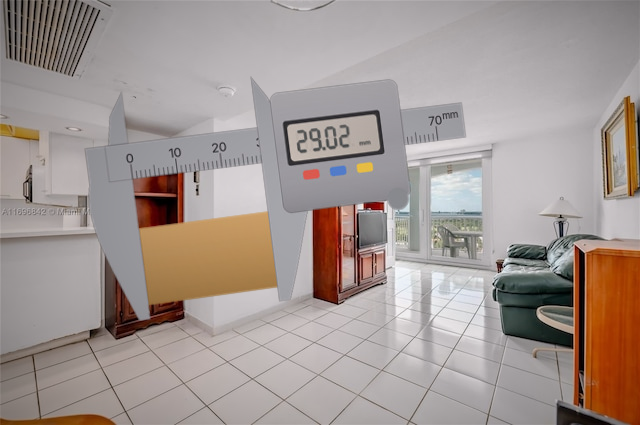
**29.02** mm
